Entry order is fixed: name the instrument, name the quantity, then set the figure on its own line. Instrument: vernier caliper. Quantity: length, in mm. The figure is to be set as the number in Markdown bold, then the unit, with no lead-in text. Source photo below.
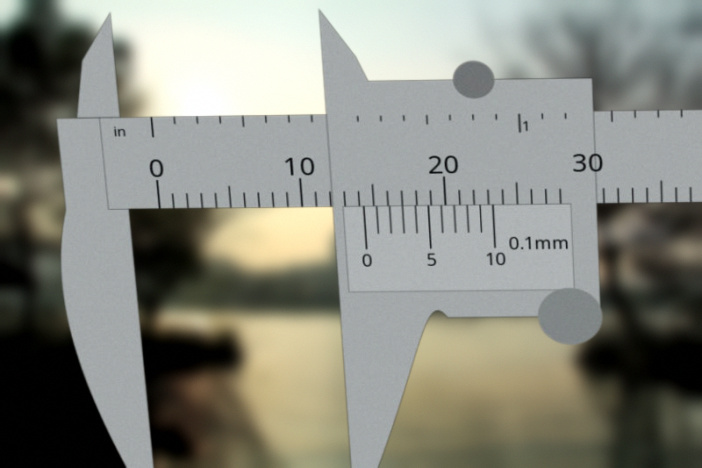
**14.3** mm
